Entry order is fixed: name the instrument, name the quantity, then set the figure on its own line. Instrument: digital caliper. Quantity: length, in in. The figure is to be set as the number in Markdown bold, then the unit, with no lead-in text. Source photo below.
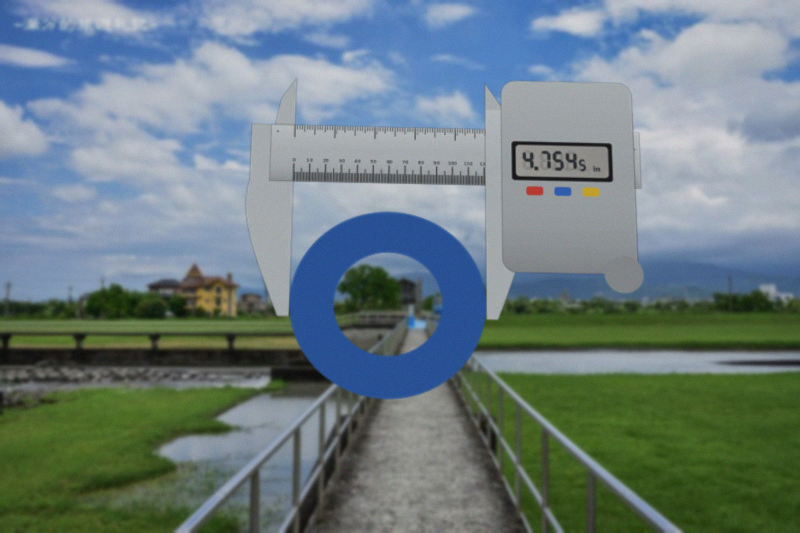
**4.7545** in
